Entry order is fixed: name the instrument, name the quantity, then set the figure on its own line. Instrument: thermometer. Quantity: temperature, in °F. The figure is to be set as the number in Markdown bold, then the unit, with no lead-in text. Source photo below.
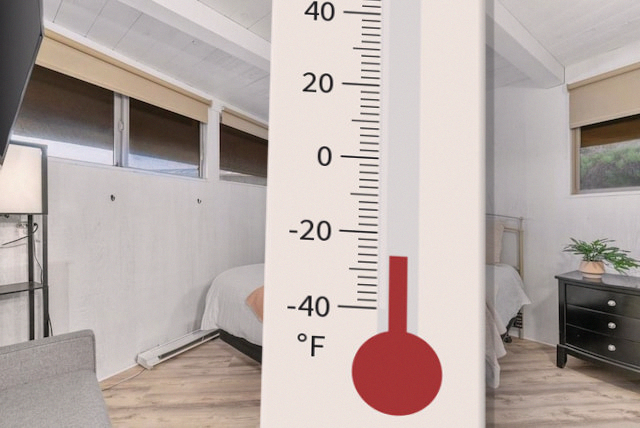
**-26** °F
